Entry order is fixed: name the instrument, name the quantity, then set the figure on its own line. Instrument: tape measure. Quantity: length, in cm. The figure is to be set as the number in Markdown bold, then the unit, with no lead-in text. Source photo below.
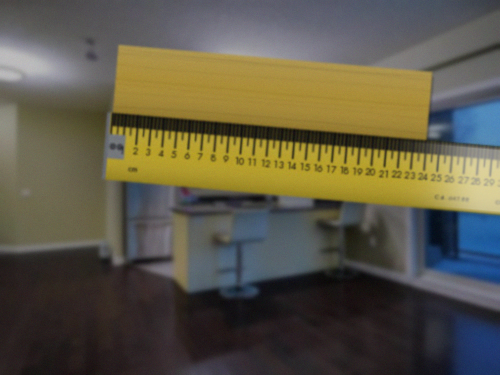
**24** cm
